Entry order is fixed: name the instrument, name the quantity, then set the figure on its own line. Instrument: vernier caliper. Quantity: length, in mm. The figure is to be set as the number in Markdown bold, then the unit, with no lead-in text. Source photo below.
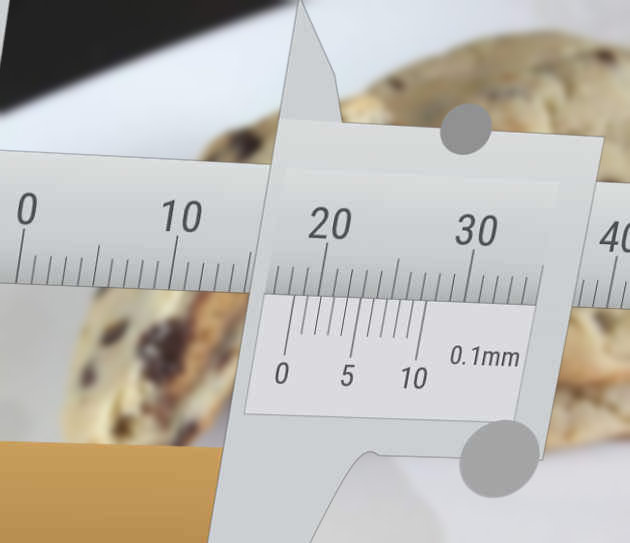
**18.4** mm
